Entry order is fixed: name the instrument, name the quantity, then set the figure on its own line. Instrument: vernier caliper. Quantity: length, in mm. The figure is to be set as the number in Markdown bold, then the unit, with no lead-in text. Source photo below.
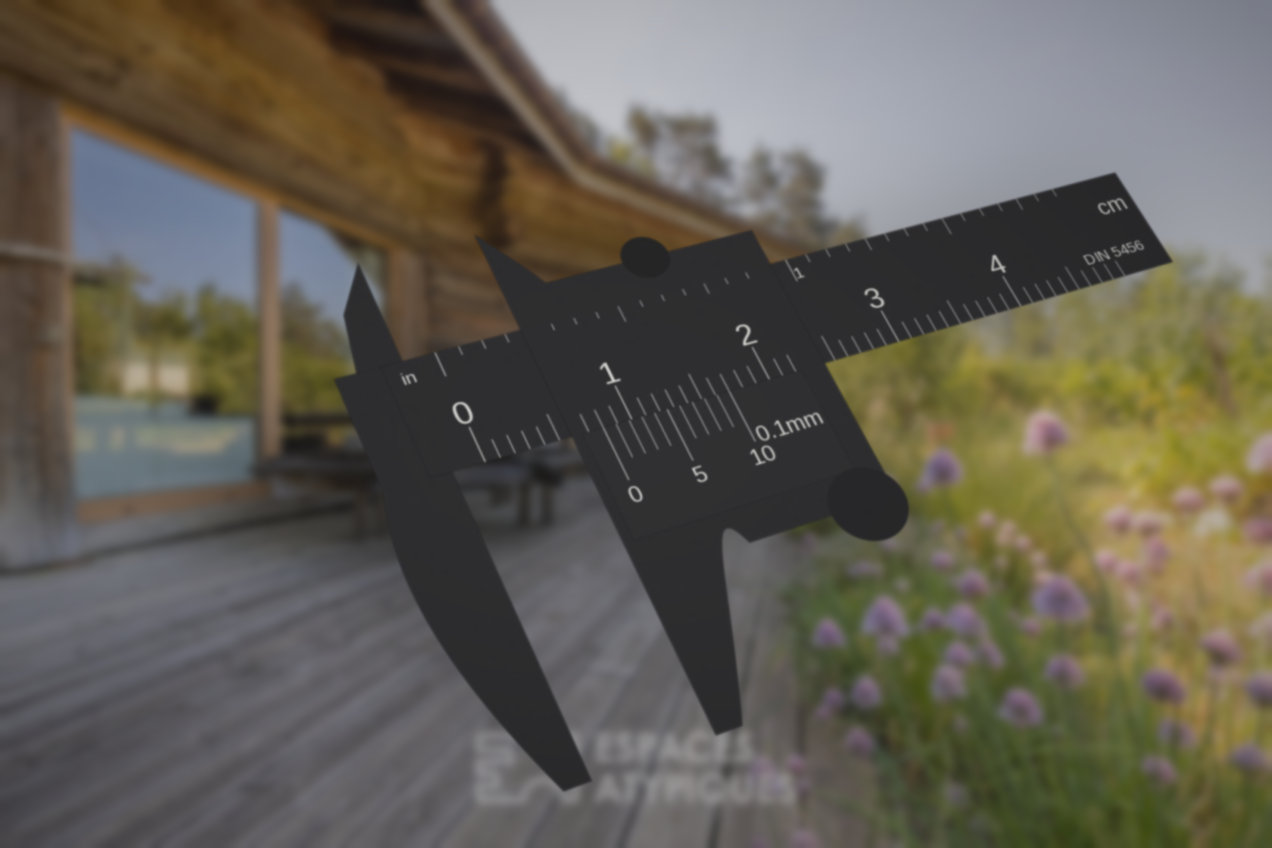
**8.0** mm
